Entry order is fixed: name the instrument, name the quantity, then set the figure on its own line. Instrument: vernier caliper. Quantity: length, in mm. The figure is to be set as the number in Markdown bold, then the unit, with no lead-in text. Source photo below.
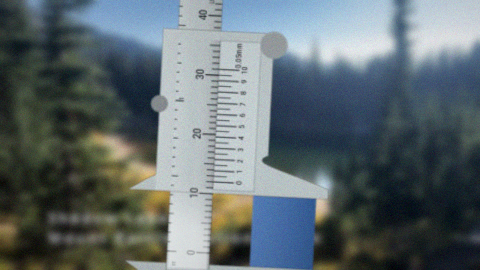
**12.0** mm
